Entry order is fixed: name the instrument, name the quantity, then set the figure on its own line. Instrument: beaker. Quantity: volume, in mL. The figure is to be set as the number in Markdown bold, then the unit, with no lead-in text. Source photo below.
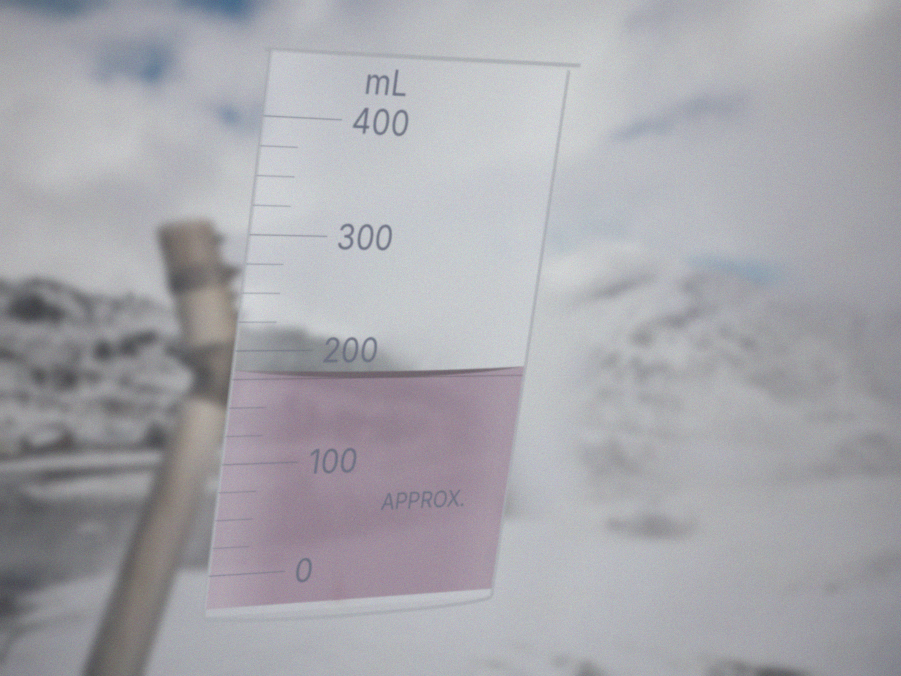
**175** mL
